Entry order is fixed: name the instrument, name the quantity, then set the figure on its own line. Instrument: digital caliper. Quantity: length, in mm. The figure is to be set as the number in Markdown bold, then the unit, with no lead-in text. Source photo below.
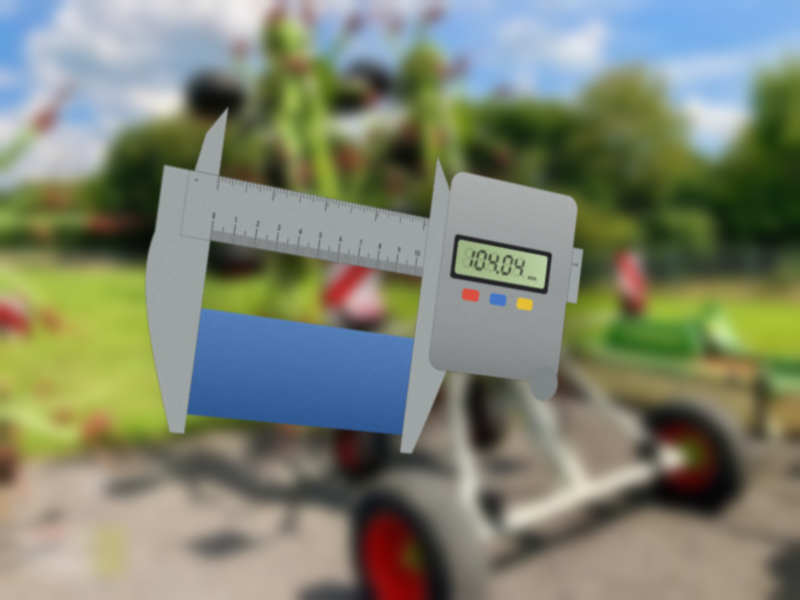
**104.04** mm
